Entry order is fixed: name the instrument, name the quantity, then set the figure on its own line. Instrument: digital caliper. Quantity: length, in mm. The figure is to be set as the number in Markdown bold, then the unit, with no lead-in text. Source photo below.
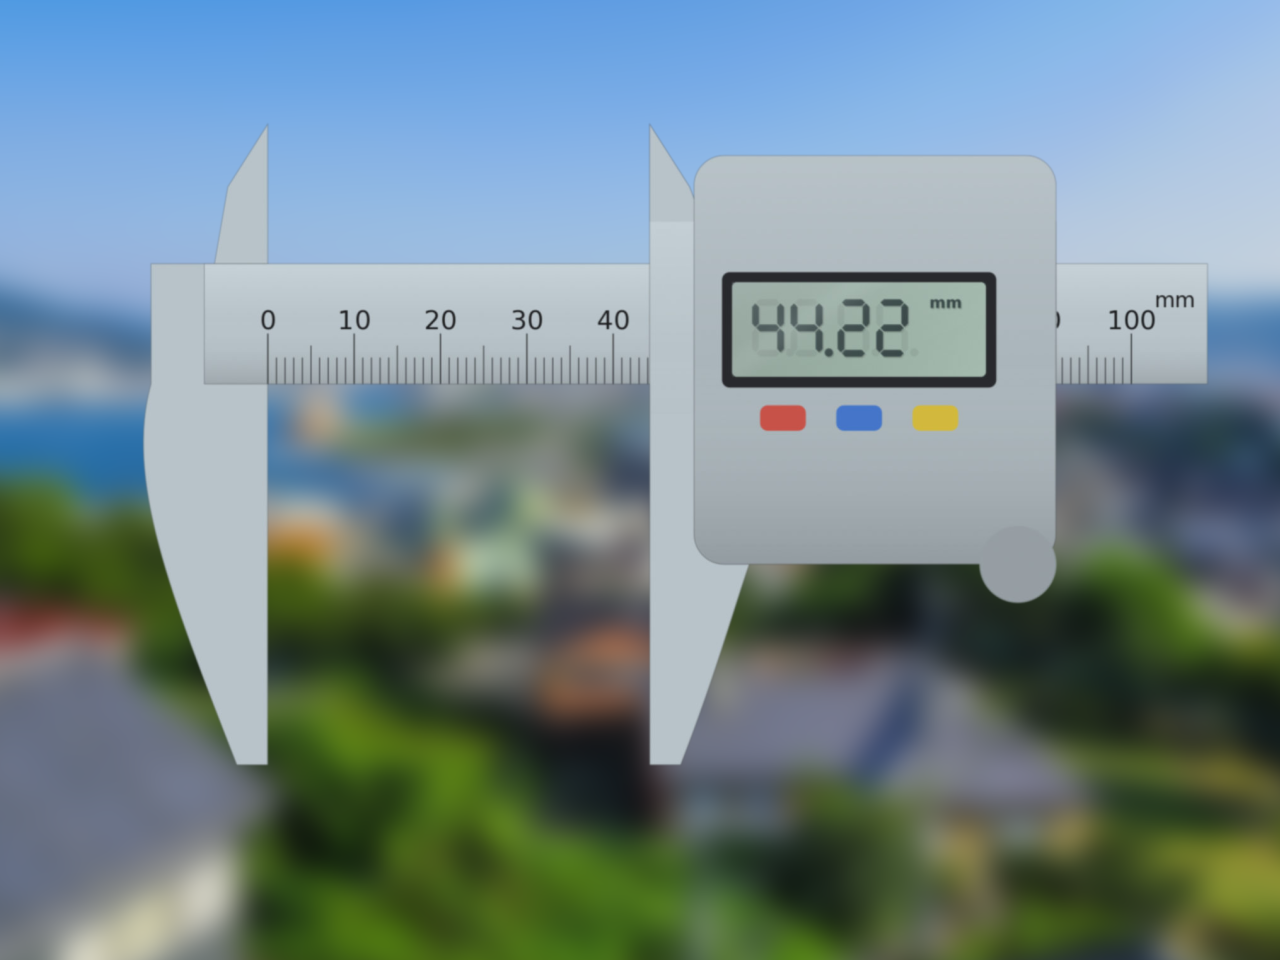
**44.22** mm
